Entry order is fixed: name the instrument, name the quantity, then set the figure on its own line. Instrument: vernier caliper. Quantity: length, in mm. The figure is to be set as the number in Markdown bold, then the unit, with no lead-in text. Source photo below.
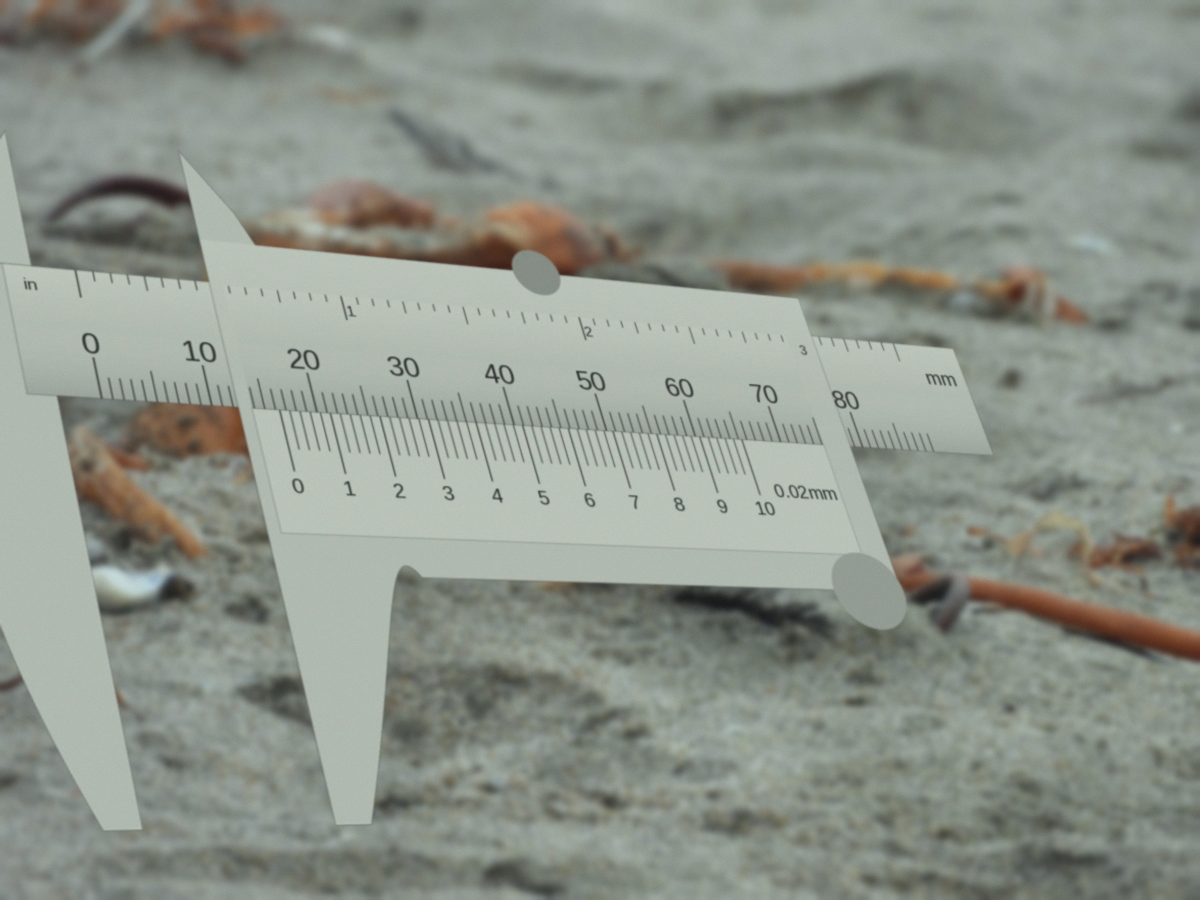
**16.4** mm
